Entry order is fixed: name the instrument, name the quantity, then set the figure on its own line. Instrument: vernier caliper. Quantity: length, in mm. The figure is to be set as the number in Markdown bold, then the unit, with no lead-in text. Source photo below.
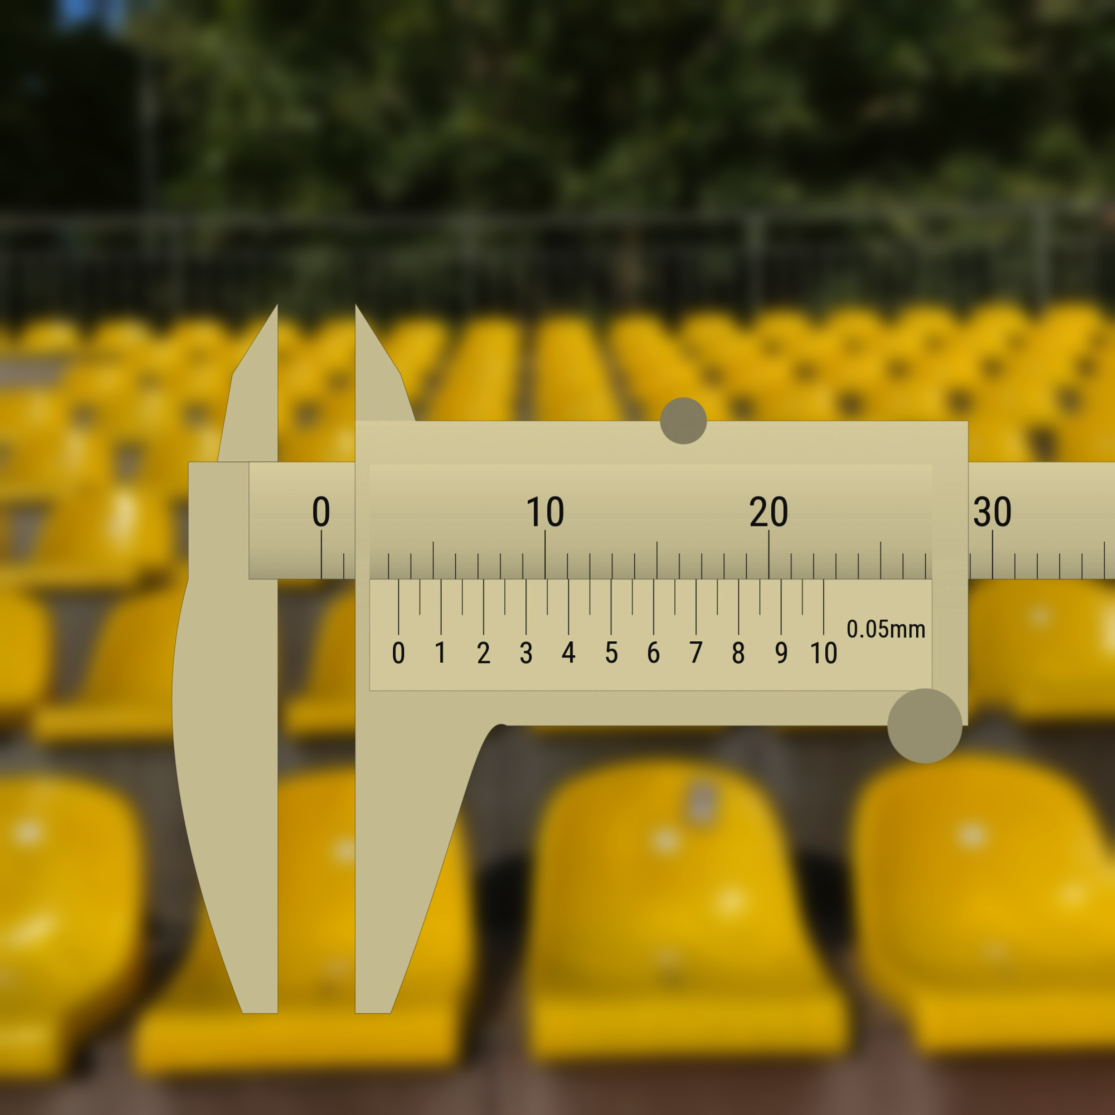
**3.45** mm
